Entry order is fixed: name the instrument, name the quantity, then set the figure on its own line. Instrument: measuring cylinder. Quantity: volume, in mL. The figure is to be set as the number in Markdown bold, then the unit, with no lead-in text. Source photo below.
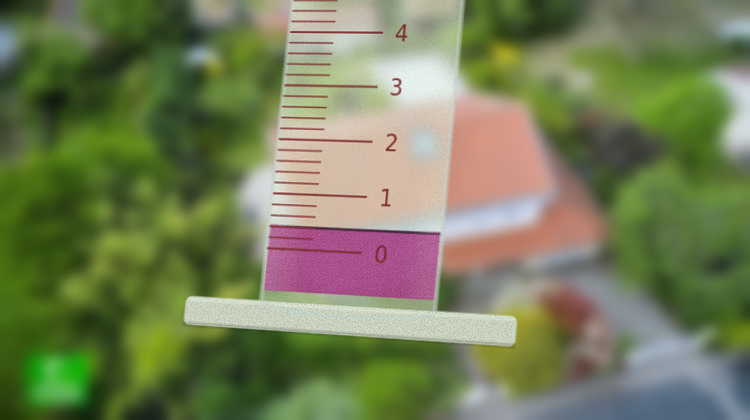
**0.4** mL
